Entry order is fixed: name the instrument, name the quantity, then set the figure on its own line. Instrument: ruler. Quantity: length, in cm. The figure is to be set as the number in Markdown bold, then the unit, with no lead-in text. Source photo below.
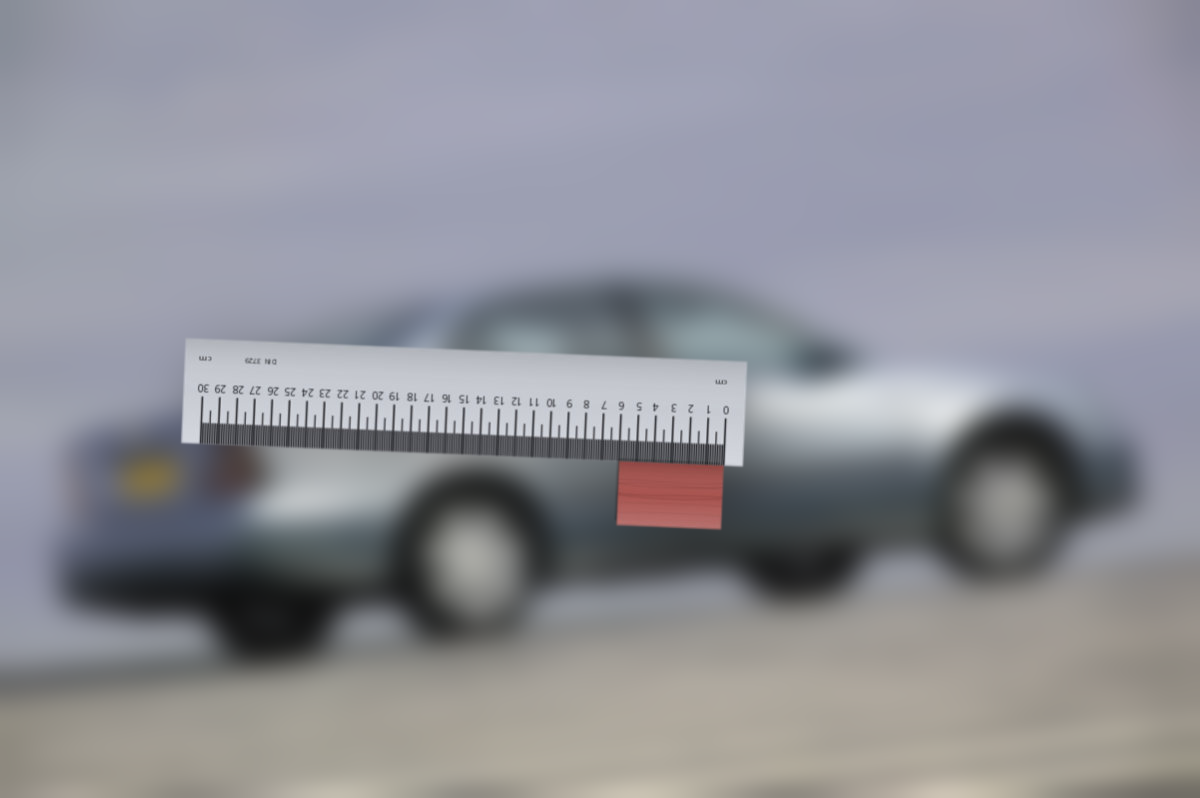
**6** cm
